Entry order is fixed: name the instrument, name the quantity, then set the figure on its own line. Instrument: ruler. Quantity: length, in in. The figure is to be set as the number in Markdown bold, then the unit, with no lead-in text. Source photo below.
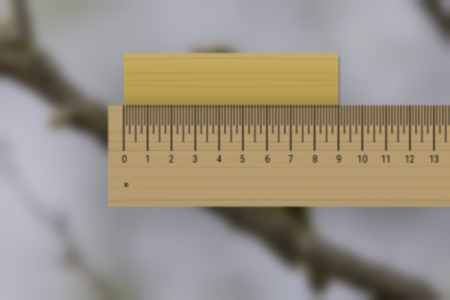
**9** in
